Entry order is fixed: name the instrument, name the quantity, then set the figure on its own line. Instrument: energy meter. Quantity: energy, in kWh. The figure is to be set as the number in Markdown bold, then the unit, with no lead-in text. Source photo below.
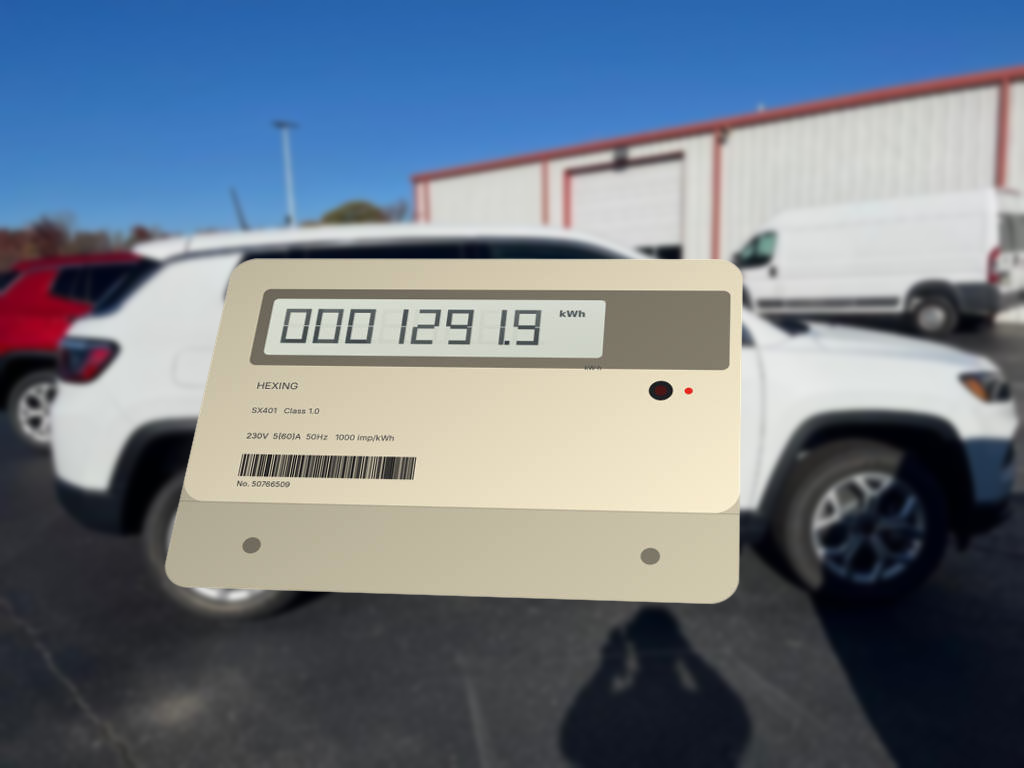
**1291.9** kWh
